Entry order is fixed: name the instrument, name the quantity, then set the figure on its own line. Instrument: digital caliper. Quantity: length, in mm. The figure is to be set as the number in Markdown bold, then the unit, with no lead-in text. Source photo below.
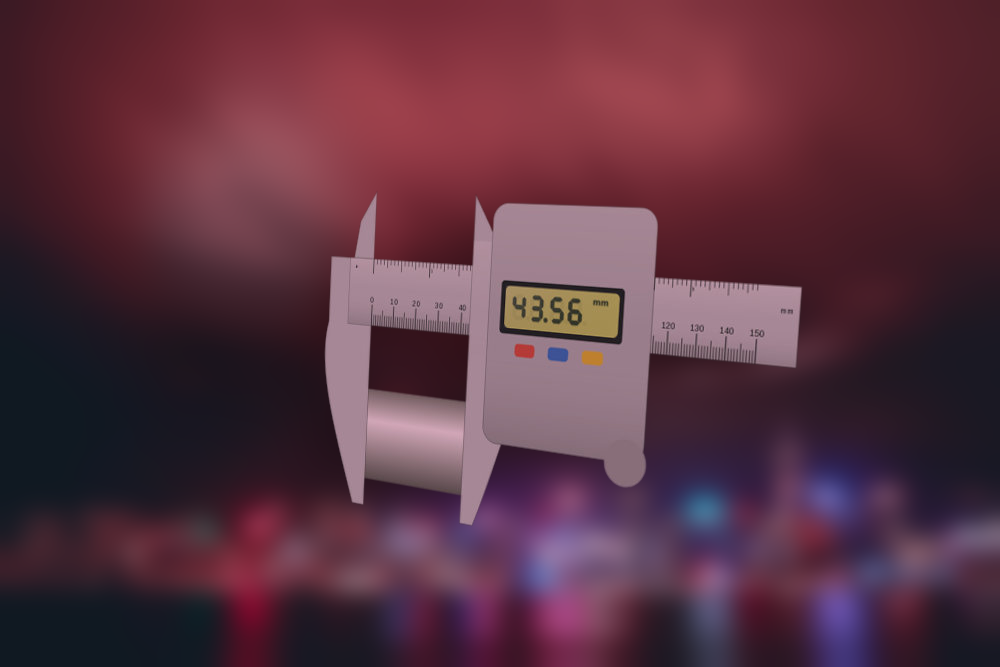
**43.56** mm
